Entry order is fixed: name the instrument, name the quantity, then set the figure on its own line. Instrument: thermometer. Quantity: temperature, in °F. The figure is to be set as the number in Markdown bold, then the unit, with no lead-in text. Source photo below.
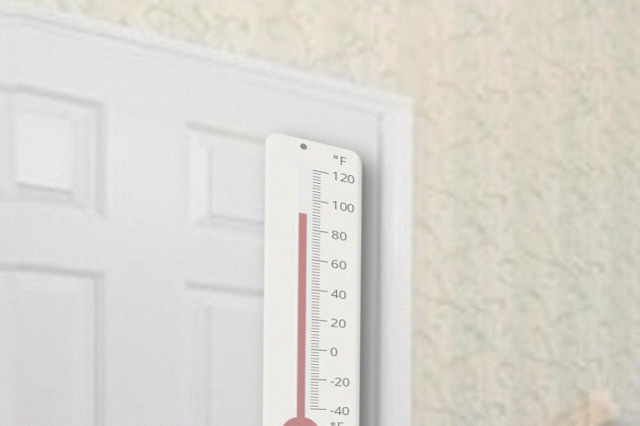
**90** °F
